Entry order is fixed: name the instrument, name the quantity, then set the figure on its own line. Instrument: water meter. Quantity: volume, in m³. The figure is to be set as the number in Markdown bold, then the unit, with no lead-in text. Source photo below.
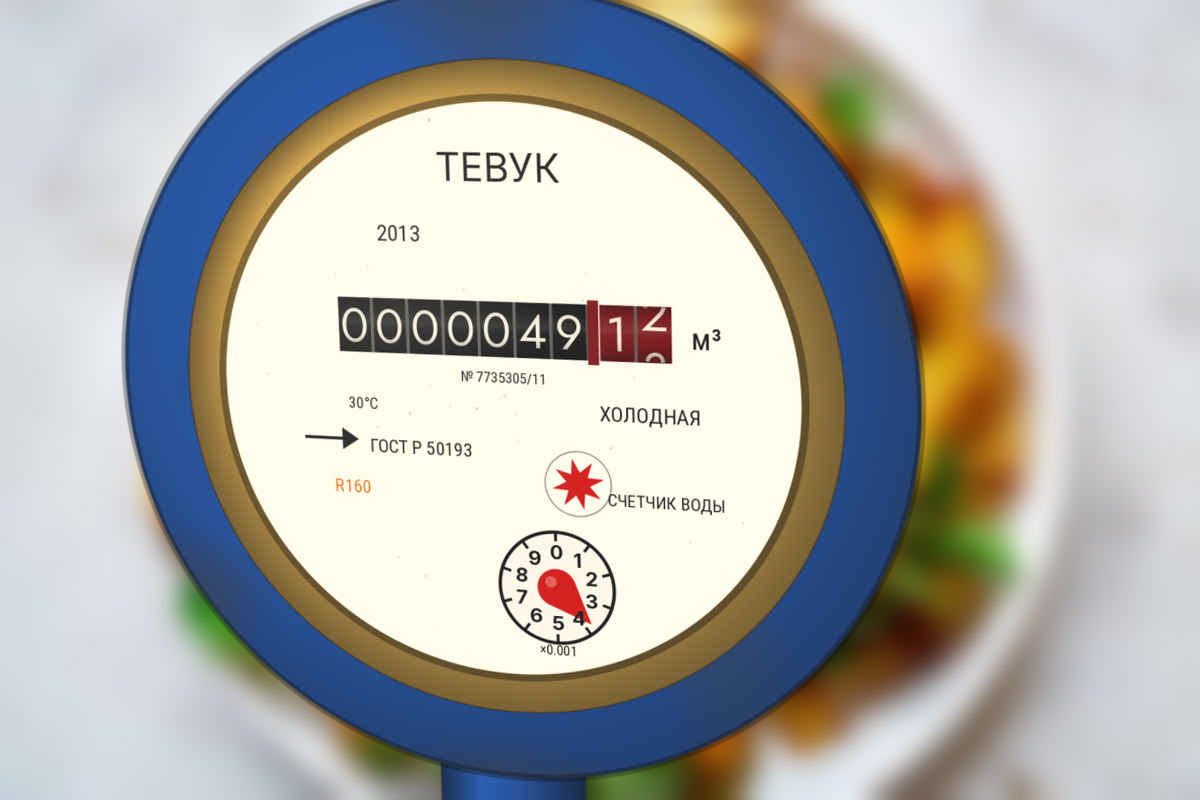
**49.123** m³
